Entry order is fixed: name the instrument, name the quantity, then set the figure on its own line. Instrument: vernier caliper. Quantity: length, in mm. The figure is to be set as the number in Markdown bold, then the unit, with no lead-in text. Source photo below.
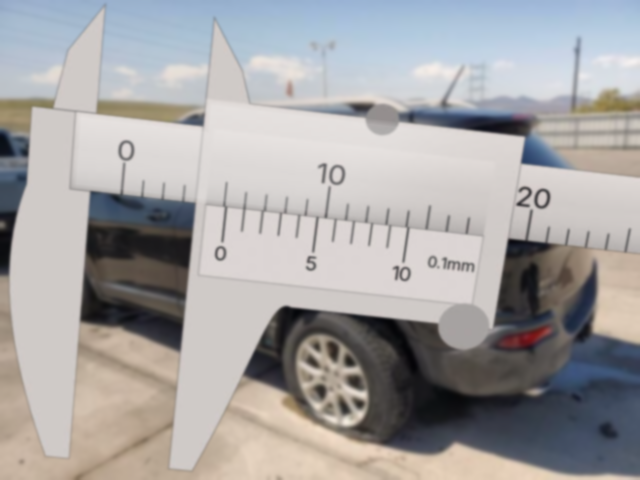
**5.1** mm
